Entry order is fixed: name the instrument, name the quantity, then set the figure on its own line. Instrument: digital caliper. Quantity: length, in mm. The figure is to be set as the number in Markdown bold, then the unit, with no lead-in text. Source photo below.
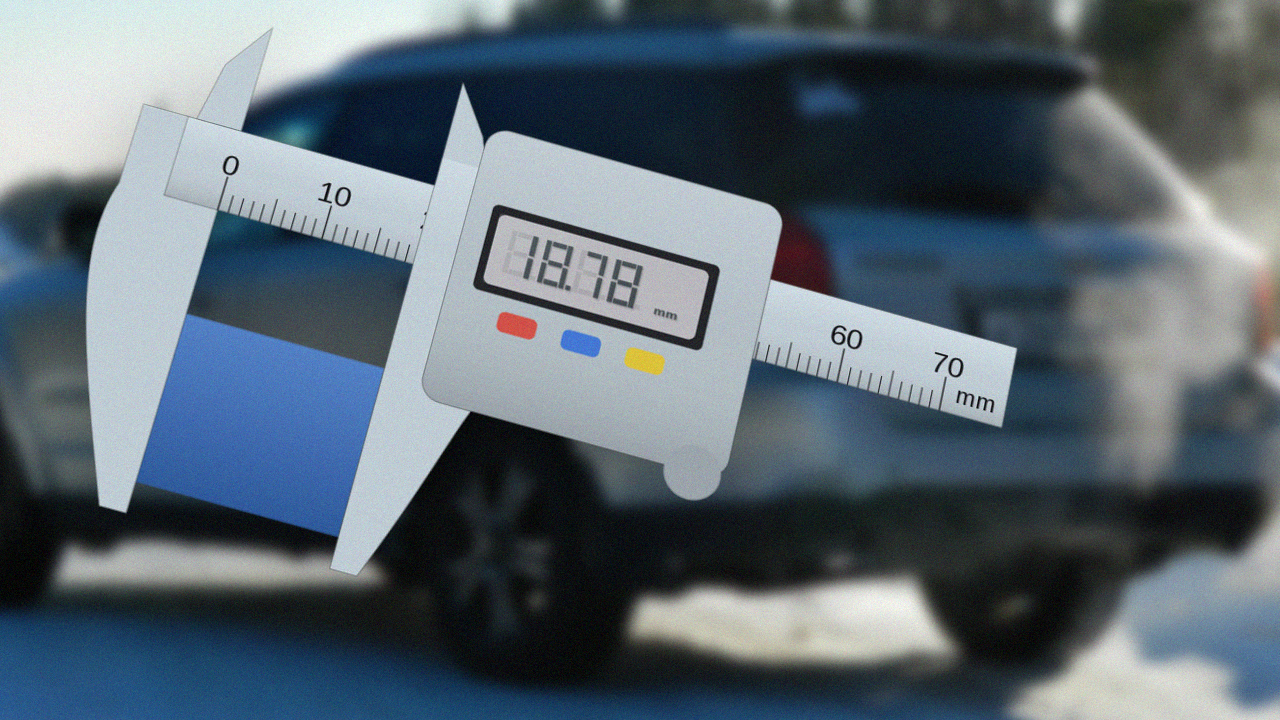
**18.78** mm
